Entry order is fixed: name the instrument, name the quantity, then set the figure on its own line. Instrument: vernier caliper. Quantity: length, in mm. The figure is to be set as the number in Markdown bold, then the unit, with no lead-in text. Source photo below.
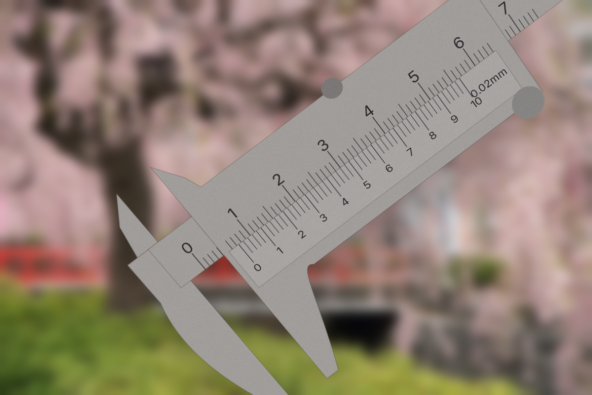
**7.4** mm
